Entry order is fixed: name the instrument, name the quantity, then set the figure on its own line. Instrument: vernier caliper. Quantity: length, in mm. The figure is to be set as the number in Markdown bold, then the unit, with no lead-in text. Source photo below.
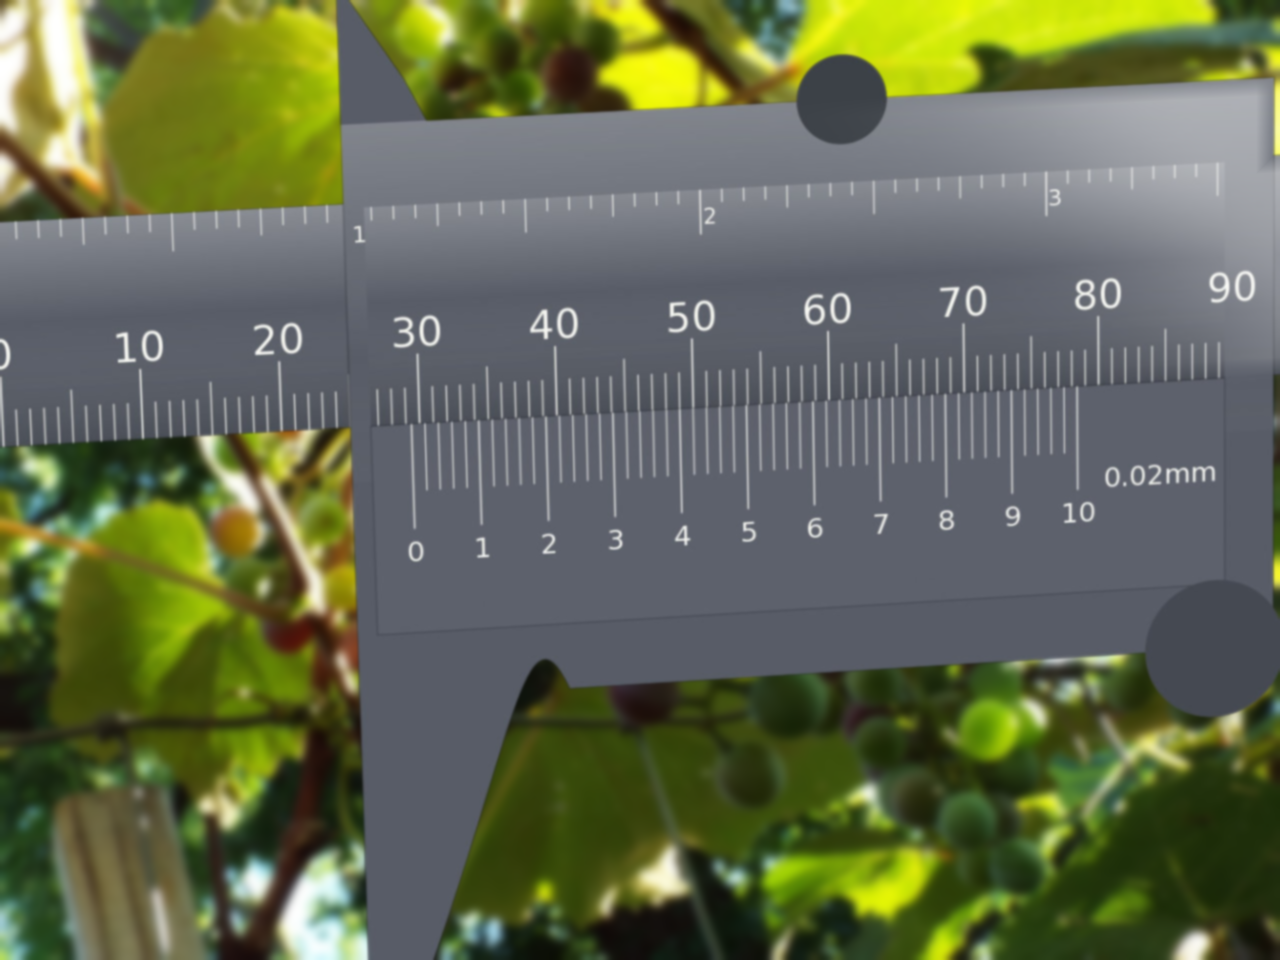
**29.4** mm
